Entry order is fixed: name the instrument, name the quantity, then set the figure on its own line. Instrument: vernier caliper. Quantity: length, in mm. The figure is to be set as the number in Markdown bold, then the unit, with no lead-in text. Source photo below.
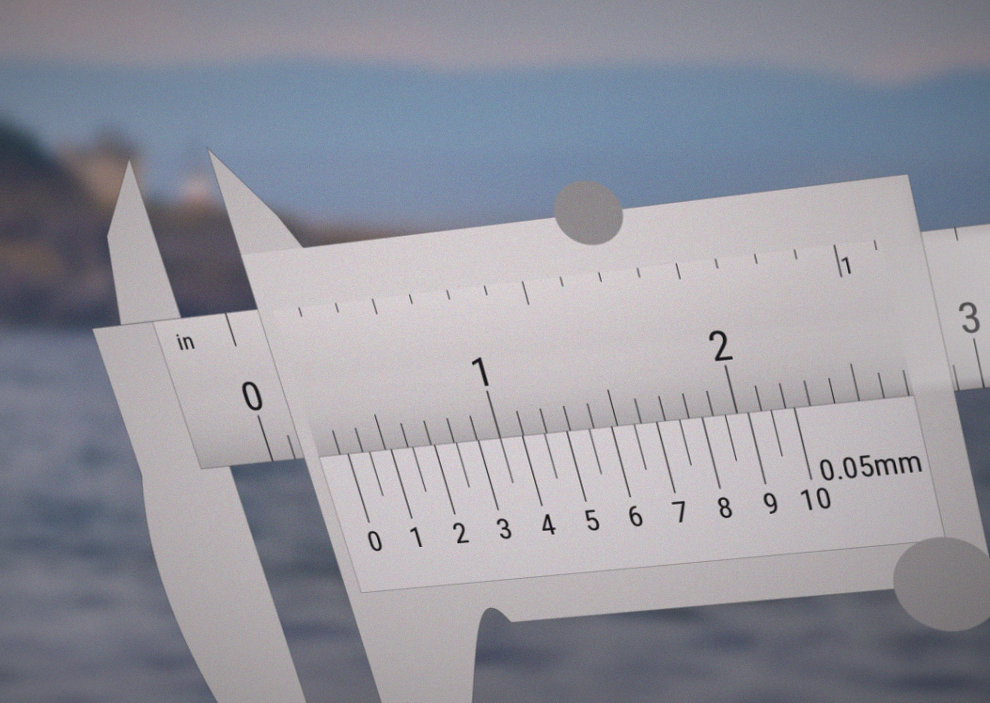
**3.35** mm
